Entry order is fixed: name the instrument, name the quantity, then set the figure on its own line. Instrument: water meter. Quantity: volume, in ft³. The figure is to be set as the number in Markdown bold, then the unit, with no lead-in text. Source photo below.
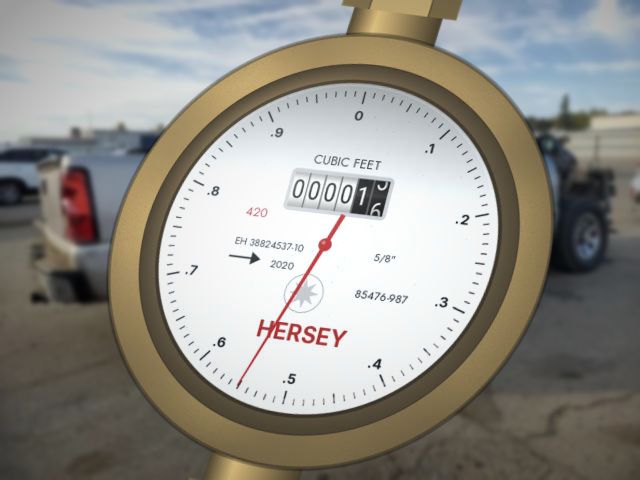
**15.55** ft³
